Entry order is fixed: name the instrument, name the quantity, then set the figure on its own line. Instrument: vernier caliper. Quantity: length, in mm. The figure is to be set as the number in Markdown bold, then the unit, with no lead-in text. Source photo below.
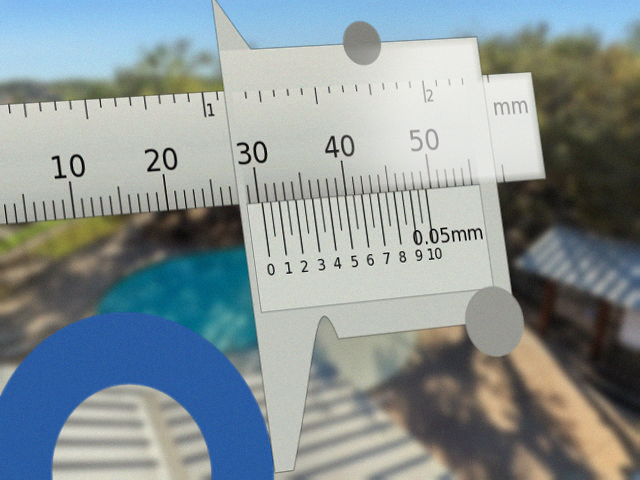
**30.4** mm
